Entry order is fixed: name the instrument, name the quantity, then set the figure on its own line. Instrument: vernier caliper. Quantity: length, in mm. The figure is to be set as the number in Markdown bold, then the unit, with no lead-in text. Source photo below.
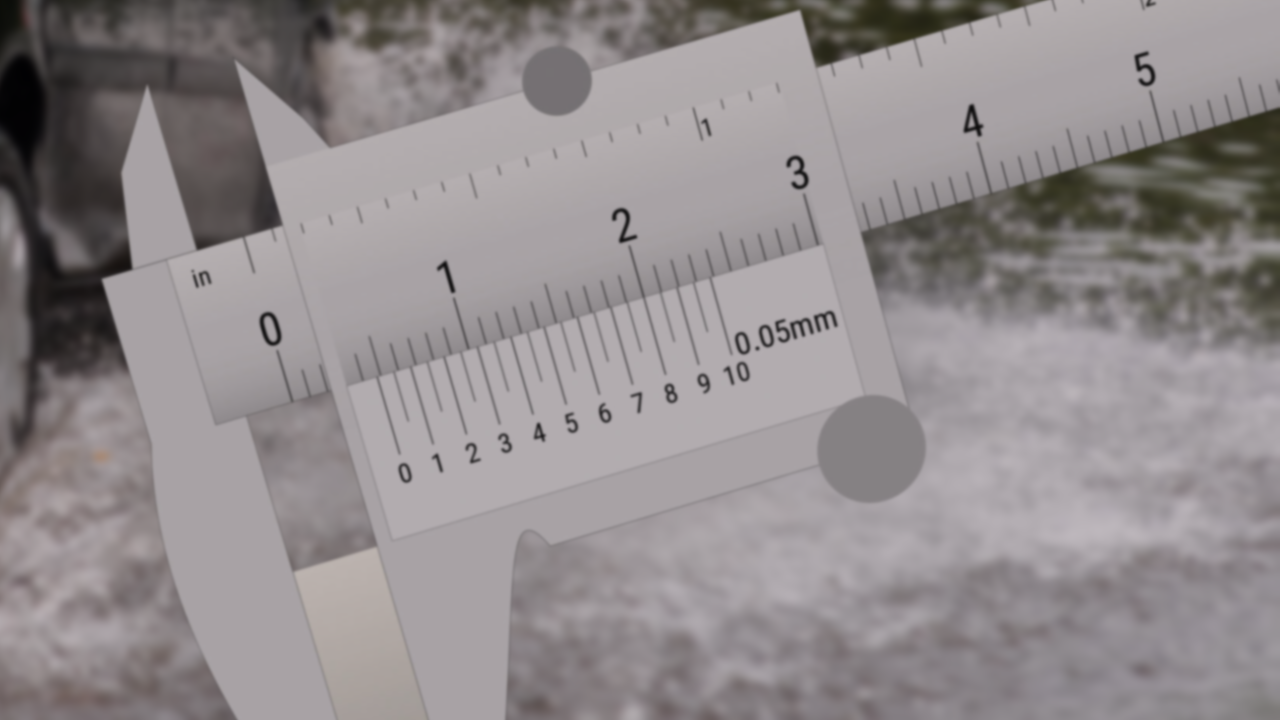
**4.8** mm
